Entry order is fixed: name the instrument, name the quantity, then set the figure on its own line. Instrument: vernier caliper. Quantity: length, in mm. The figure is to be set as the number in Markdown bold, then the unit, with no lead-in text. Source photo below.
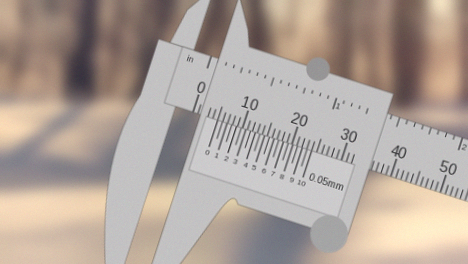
**5.0** mm
